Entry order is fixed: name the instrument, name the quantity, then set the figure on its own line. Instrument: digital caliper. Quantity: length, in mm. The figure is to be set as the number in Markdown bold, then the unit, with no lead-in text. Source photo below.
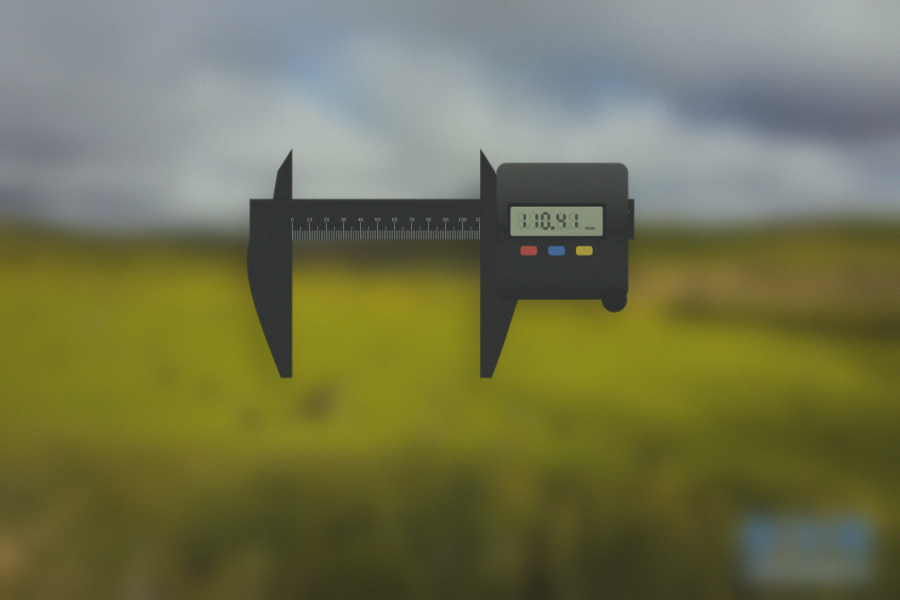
**110.41** mm
